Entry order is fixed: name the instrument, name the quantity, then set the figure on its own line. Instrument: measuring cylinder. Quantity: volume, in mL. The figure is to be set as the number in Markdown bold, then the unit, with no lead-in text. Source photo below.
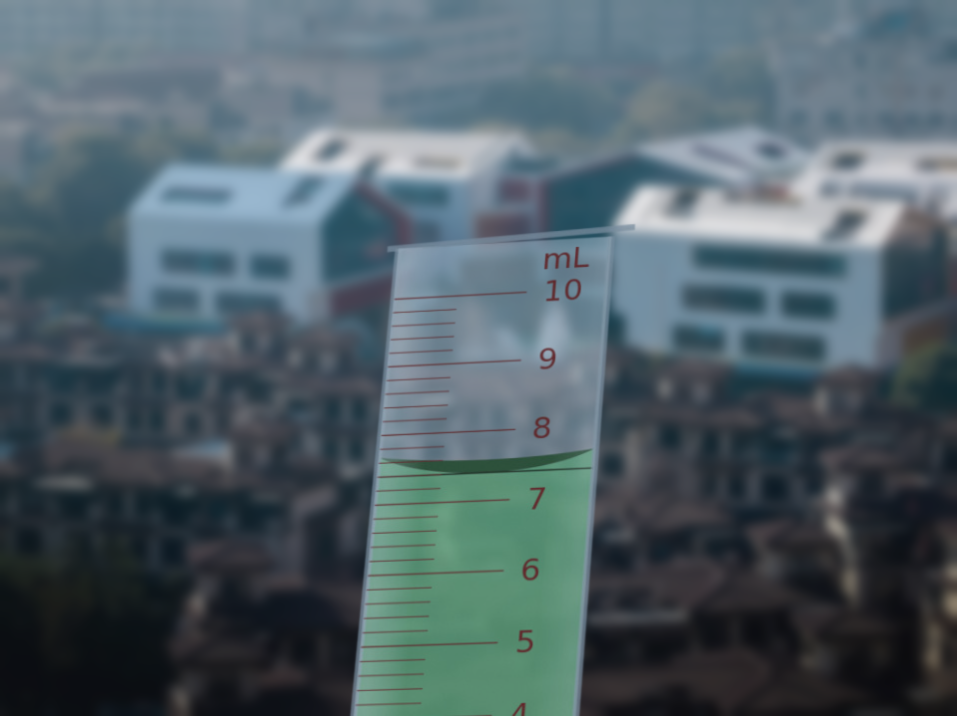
**7.4** mL
